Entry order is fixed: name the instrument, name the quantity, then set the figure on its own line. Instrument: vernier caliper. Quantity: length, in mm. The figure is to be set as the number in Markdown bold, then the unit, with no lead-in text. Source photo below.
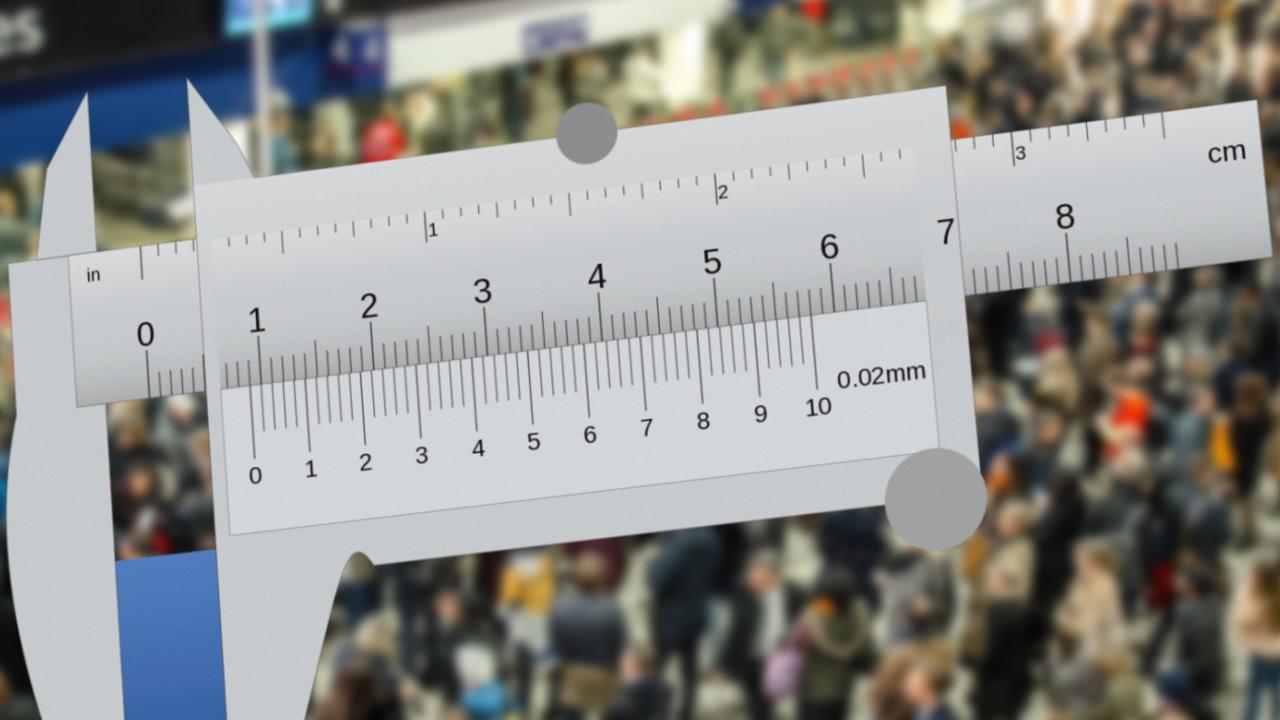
**9.0** mm
